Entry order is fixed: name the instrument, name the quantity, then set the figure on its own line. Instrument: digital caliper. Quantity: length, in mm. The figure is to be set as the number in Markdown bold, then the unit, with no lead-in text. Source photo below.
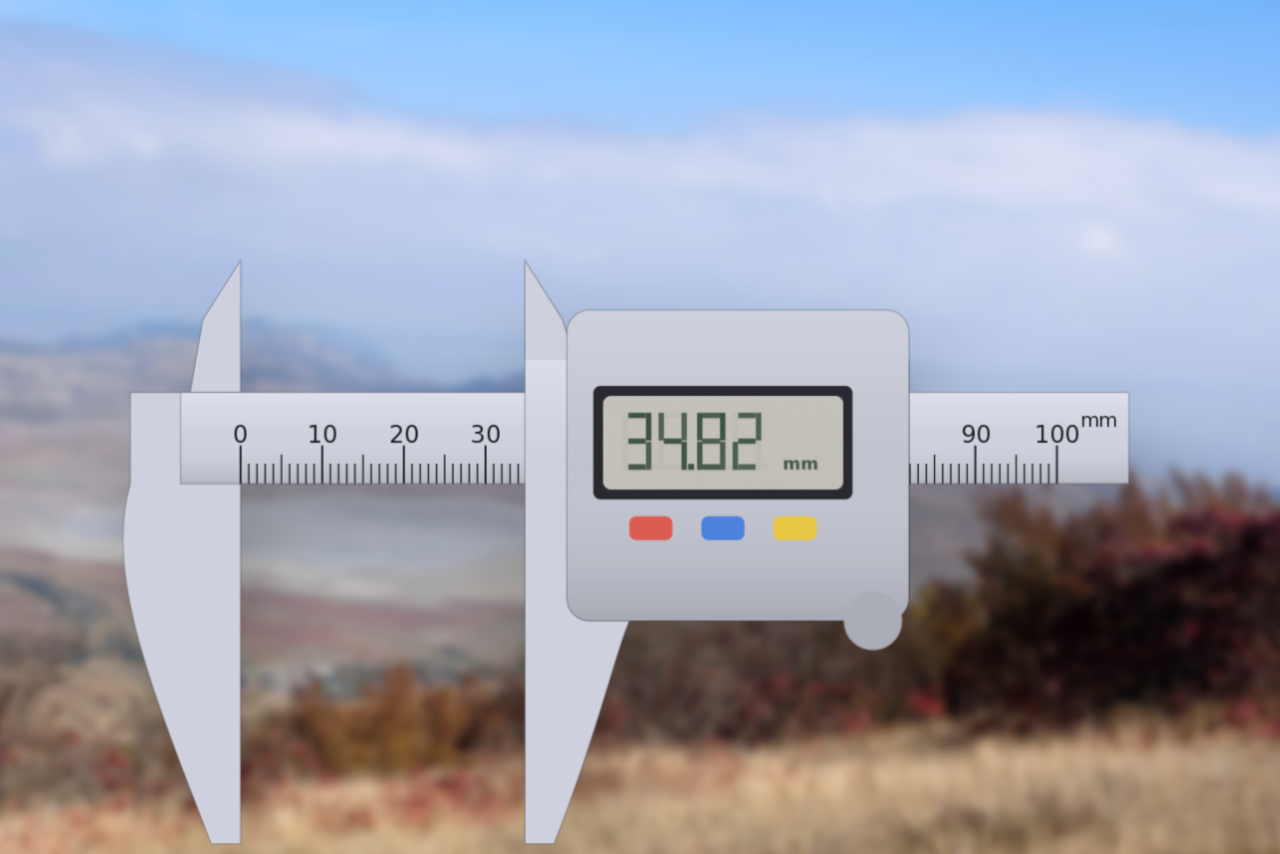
**34.82** mm
